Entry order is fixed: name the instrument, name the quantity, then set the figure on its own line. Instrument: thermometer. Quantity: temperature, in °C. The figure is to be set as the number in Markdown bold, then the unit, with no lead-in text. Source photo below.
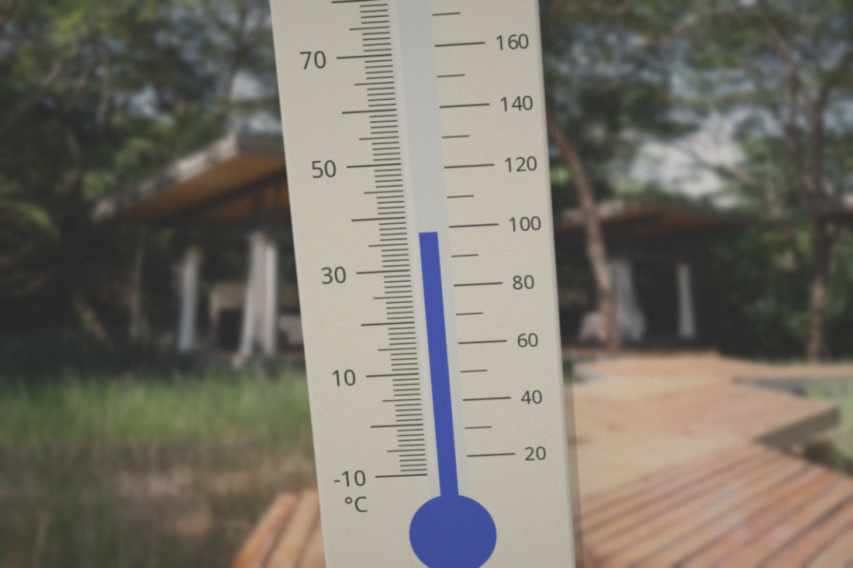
**37** °C
